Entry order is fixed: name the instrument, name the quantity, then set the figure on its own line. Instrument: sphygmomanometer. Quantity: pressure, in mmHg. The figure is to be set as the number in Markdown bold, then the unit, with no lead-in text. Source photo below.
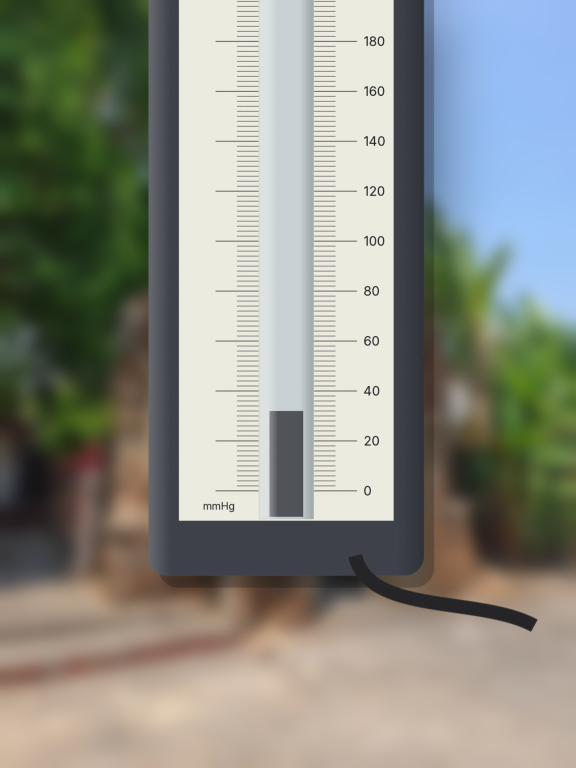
**32** mmHg
